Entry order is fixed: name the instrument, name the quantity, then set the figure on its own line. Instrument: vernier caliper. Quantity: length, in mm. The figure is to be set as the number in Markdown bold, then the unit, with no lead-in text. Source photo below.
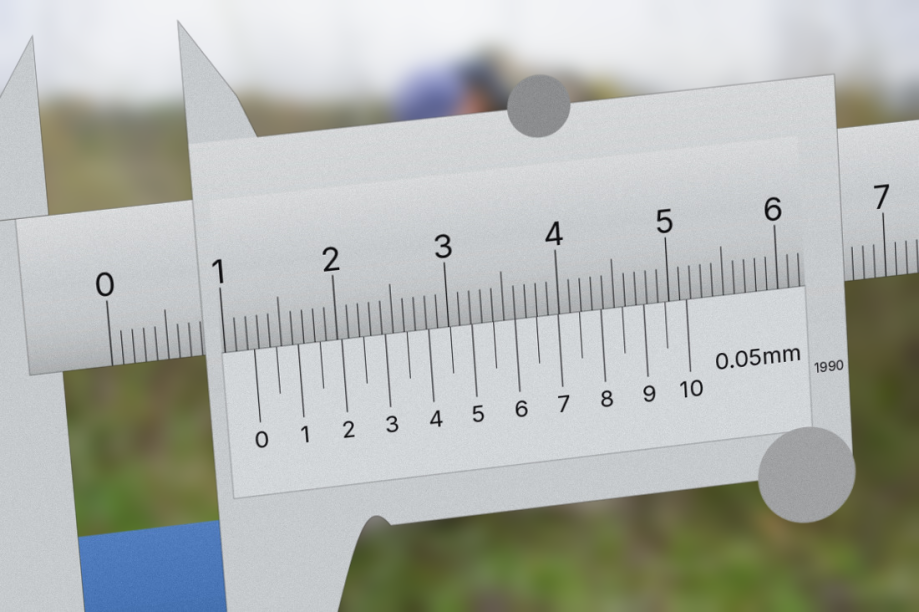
**12.6** mm
